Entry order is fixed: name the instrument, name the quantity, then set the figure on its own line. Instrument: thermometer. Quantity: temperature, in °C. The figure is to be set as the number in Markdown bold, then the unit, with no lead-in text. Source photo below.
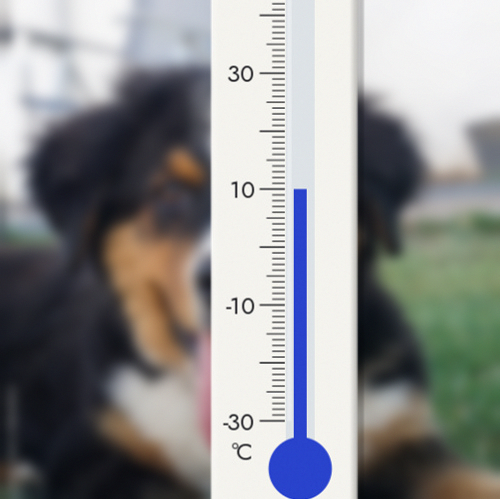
**10** °C
